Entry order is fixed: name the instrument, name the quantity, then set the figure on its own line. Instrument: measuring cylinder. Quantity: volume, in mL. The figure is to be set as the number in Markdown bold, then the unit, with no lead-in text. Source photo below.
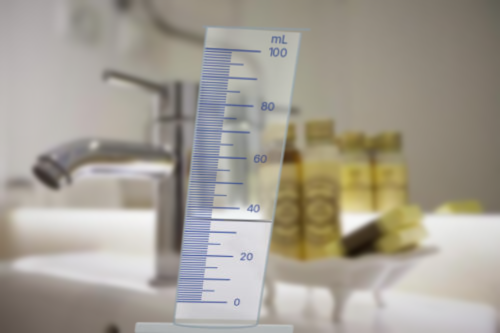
**35** mL
